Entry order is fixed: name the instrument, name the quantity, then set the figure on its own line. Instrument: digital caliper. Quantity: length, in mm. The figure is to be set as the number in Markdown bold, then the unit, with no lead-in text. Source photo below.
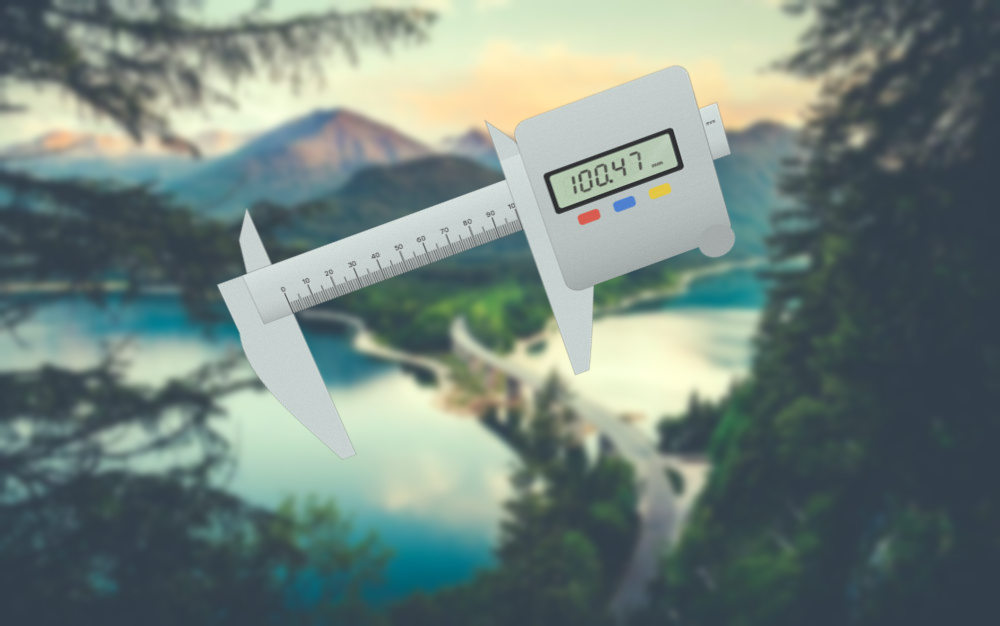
**100.47** mm
